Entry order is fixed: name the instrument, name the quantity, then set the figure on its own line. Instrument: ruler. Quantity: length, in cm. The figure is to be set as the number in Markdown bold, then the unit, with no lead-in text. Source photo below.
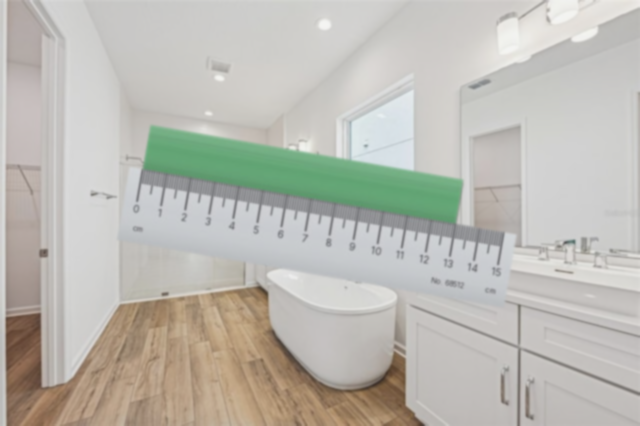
**13** cm
